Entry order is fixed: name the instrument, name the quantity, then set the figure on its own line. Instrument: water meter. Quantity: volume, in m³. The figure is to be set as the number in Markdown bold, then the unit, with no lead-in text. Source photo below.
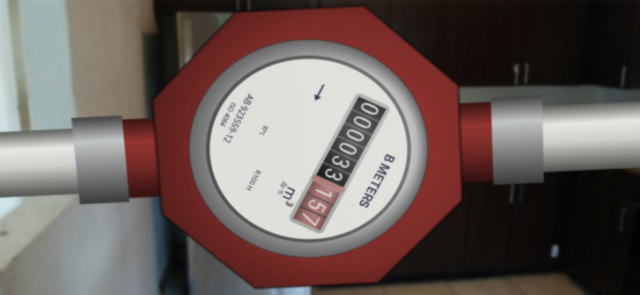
**33.157** m³
